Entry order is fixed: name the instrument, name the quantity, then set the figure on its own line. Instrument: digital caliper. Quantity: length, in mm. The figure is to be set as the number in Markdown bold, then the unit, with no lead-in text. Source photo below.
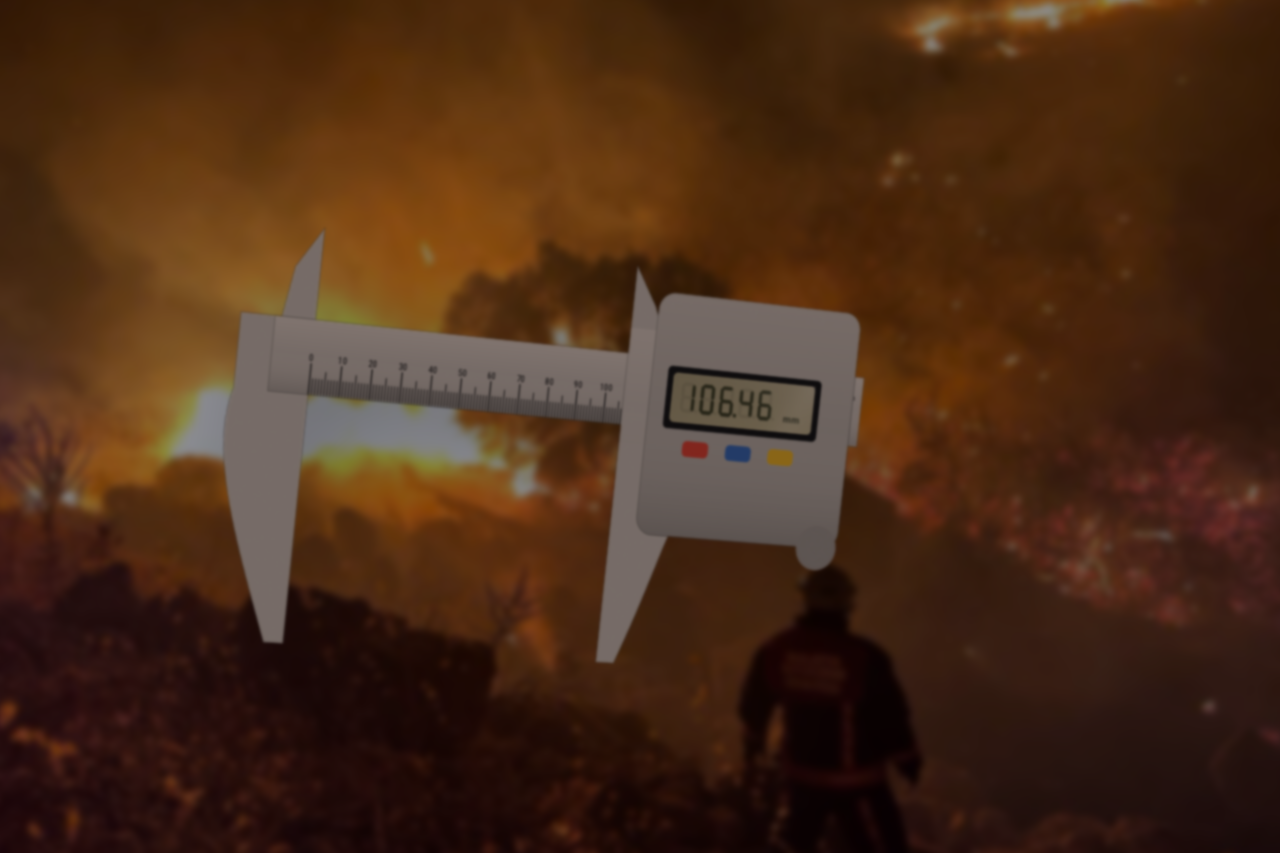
**106.46** mm
